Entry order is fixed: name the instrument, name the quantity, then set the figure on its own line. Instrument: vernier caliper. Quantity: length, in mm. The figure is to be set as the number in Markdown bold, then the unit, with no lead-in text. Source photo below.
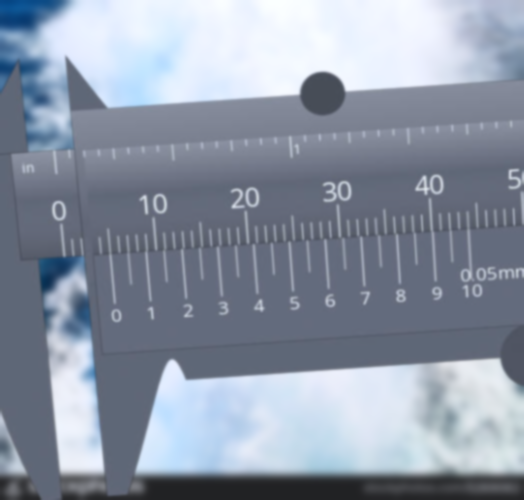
**5.0** mm
